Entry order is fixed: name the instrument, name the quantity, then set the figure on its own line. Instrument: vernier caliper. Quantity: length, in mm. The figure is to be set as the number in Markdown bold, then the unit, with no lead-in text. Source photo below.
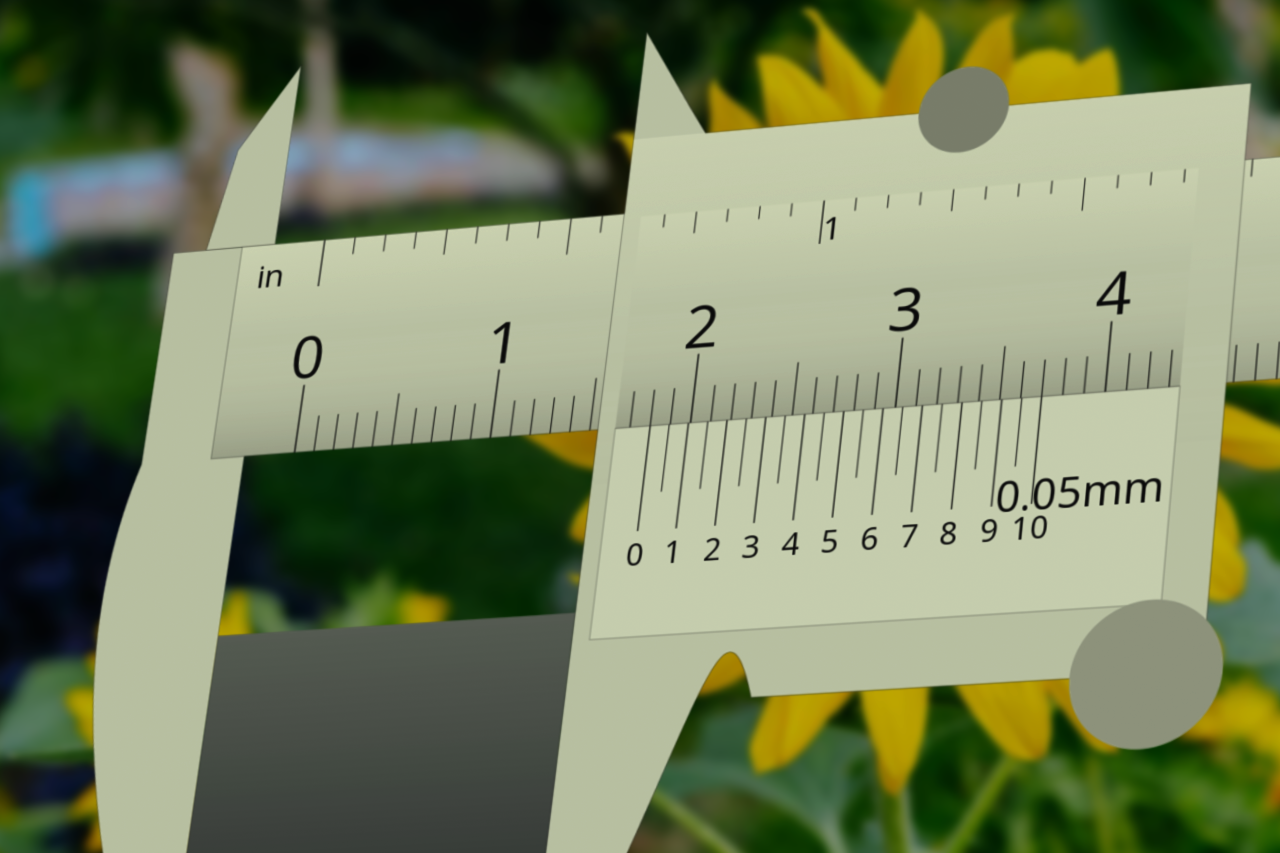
**18.0** mm
